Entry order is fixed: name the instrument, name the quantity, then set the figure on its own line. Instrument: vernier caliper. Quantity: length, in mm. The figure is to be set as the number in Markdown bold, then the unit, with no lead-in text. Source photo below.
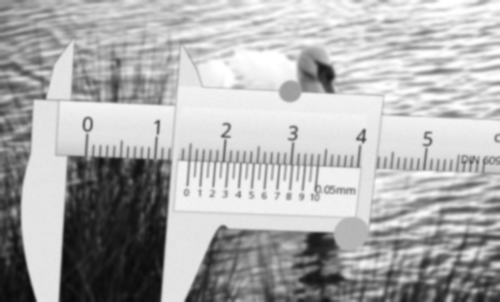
**15.0** mm
